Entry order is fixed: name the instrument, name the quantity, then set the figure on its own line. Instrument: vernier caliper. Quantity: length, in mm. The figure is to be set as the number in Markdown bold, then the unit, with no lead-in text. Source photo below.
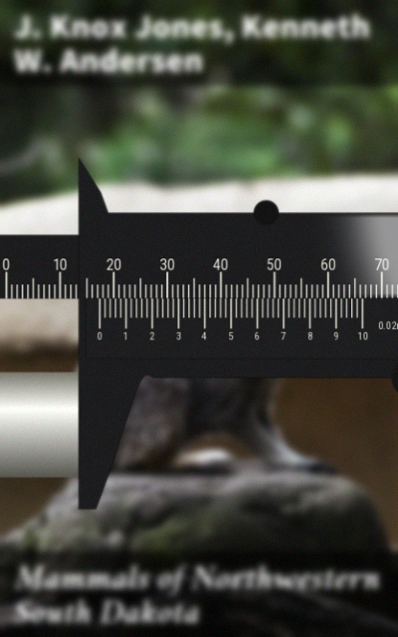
**17.4** mm
